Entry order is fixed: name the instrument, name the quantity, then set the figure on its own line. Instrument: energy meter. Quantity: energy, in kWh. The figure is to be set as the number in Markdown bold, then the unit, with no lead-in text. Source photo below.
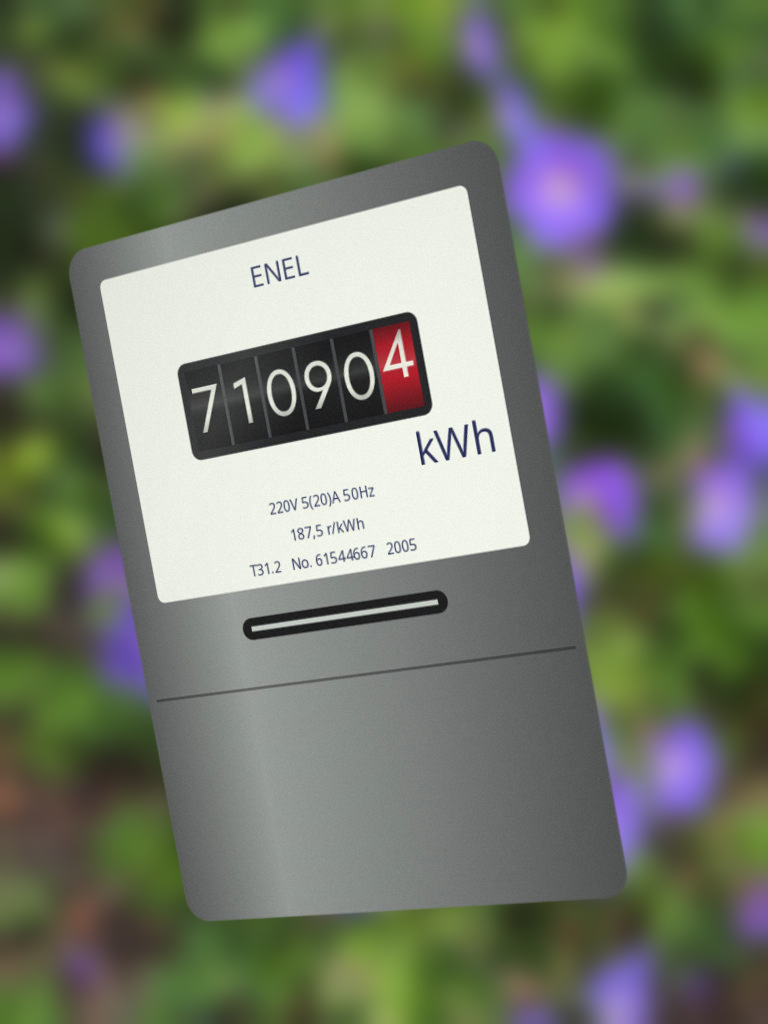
**71090.4** kWh
